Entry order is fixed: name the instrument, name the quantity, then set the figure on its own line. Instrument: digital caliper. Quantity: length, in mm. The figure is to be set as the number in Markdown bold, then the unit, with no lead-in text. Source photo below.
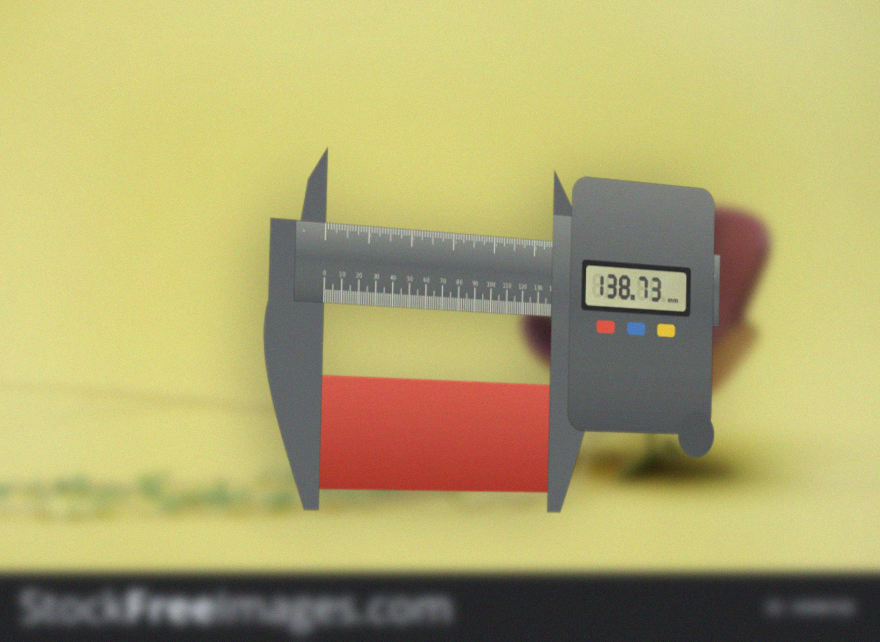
**138.73** mm
